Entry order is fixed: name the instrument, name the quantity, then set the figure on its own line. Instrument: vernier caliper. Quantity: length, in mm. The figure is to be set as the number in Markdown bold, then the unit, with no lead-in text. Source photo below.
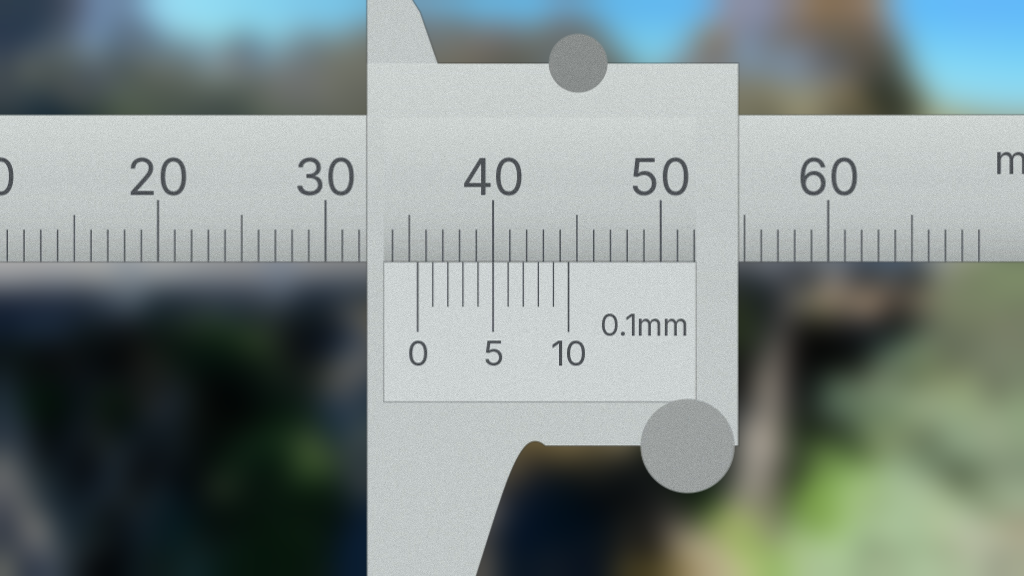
**35.5** mm
